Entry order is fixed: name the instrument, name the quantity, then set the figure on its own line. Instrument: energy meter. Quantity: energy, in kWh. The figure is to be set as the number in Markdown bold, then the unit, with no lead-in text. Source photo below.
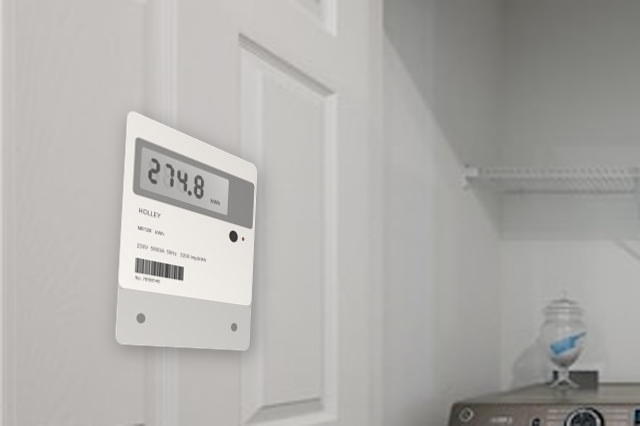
**274.8** kWh
